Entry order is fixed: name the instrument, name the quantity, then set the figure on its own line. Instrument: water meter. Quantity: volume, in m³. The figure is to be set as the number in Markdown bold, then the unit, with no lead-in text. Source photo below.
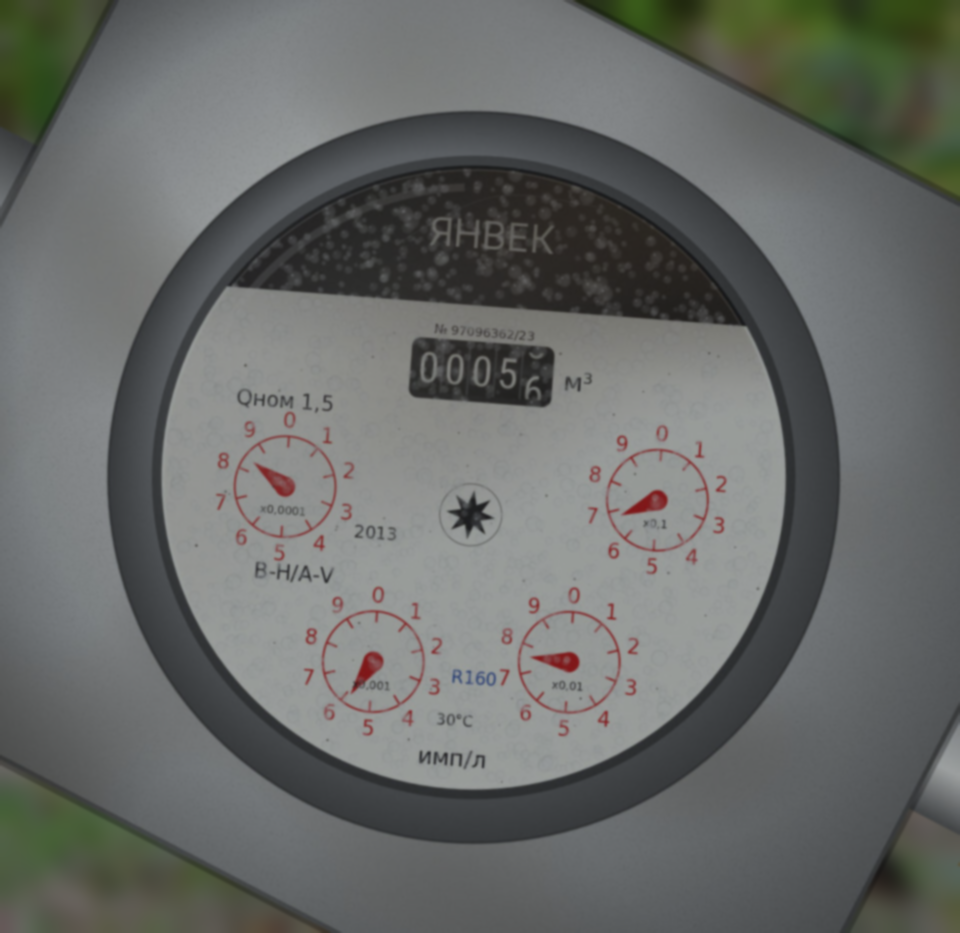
**55.6758** m³
